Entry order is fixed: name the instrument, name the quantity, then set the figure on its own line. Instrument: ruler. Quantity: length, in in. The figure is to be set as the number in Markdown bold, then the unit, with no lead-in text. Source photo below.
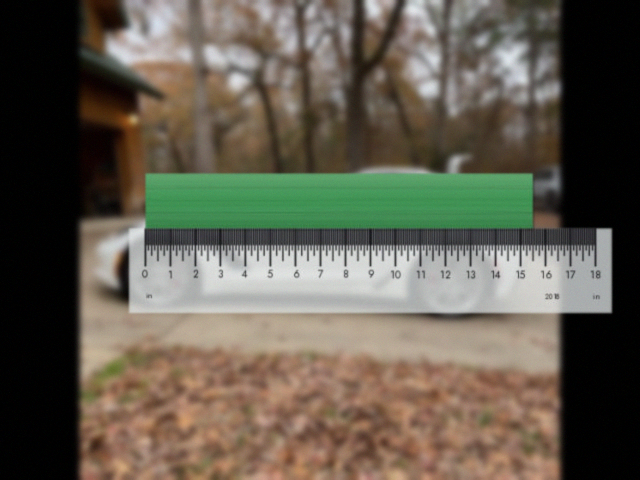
**15.5** in
